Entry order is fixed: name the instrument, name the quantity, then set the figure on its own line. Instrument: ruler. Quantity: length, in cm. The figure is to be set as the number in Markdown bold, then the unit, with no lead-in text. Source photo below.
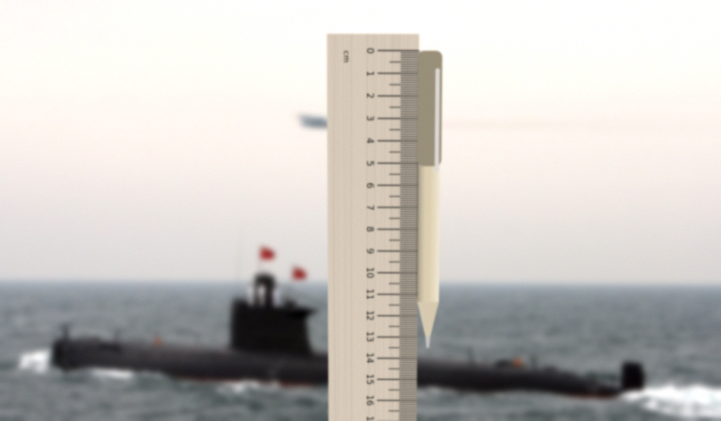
**13.5** cm
